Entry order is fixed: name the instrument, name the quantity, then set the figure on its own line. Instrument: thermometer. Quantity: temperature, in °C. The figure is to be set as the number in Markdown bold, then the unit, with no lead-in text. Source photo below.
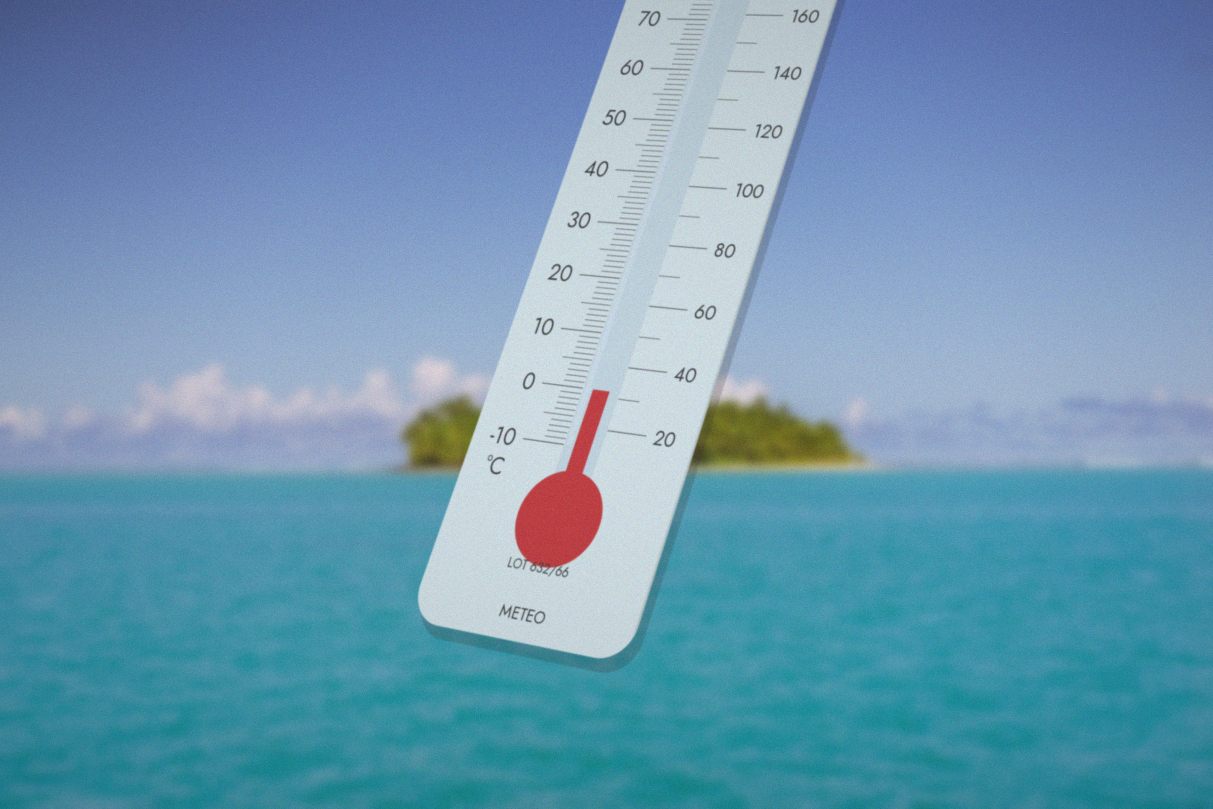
**0** °C
